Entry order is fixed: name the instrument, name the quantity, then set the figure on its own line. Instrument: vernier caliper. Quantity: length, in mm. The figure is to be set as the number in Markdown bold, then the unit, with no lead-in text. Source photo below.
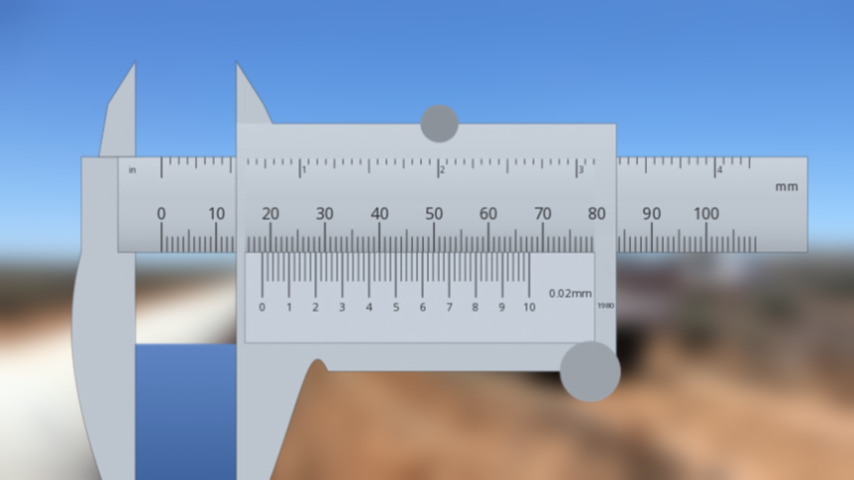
**18.5** mm
